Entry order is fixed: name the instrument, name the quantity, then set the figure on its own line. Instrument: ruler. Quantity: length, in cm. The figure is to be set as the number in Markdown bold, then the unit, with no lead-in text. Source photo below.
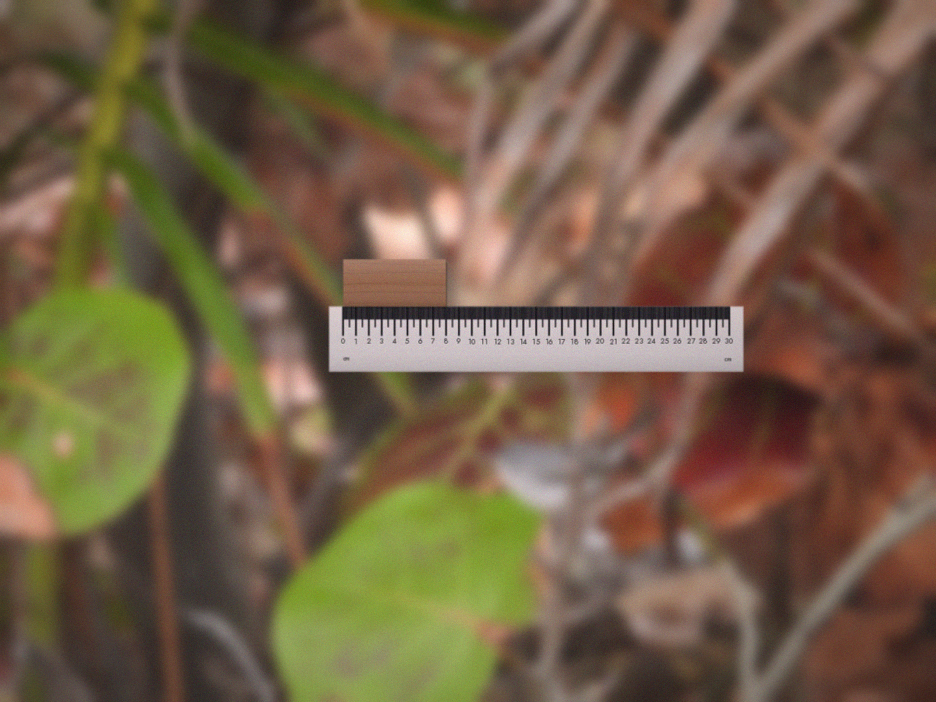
**8** cm
